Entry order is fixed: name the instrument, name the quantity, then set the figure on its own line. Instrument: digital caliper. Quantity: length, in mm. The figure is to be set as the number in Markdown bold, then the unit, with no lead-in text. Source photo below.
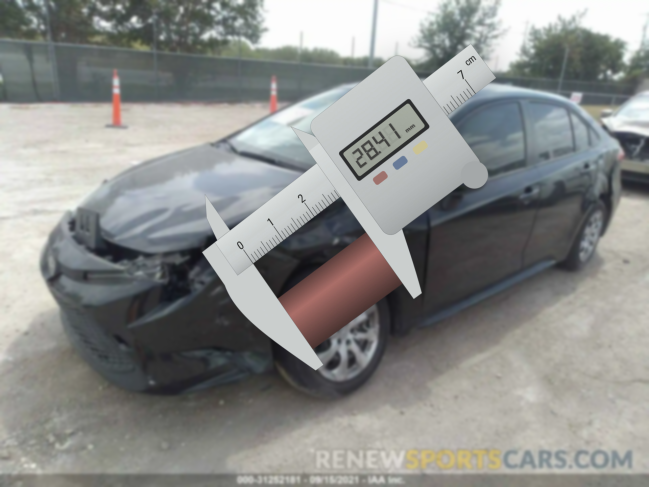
**28.41** mm
